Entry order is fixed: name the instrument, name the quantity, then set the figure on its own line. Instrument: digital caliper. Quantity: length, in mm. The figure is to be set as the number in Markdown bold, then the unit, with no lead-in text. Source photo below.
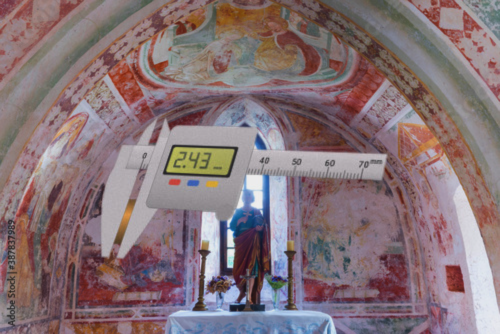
**2.43** mm
